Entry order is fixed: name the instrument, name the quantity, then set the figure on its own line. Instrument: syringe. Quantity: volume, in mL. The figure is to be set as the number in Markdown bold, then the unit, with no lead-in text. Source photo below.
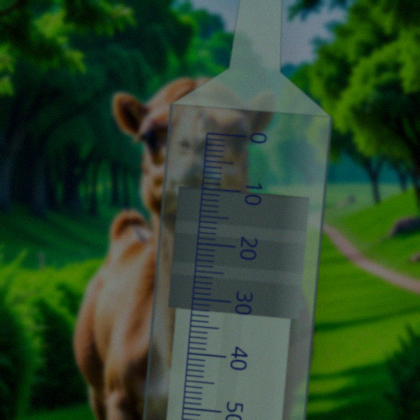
**10** mL
